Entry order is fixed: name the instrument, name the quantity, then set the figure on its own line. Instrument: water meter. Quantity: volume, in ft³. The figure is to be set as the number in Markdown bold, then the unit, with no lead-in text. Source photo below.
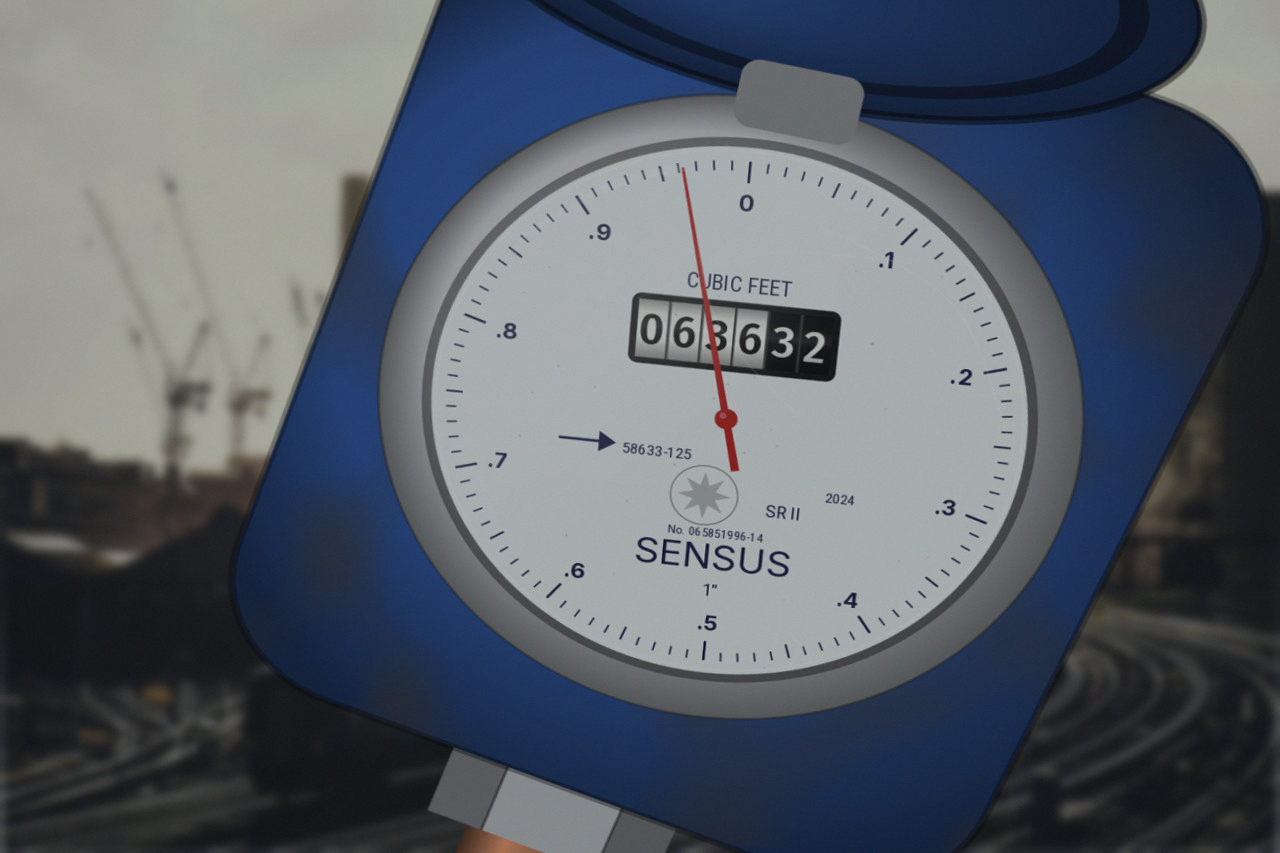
**63631.96** ft³
